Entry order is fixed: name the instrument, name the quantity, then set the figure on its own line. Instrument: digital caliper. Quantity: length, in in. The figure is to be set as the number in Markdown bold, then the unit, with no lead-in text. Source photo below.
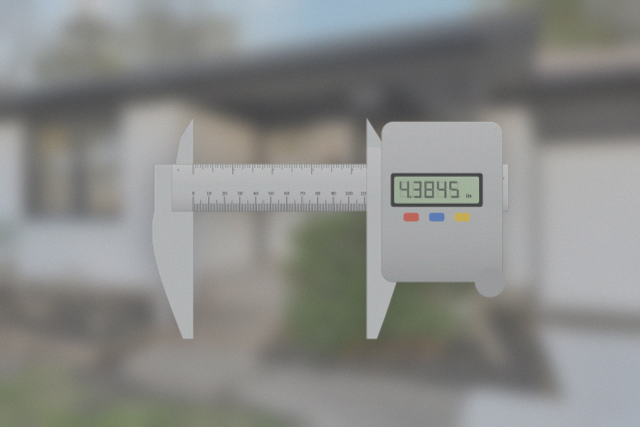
**4.3845** in
